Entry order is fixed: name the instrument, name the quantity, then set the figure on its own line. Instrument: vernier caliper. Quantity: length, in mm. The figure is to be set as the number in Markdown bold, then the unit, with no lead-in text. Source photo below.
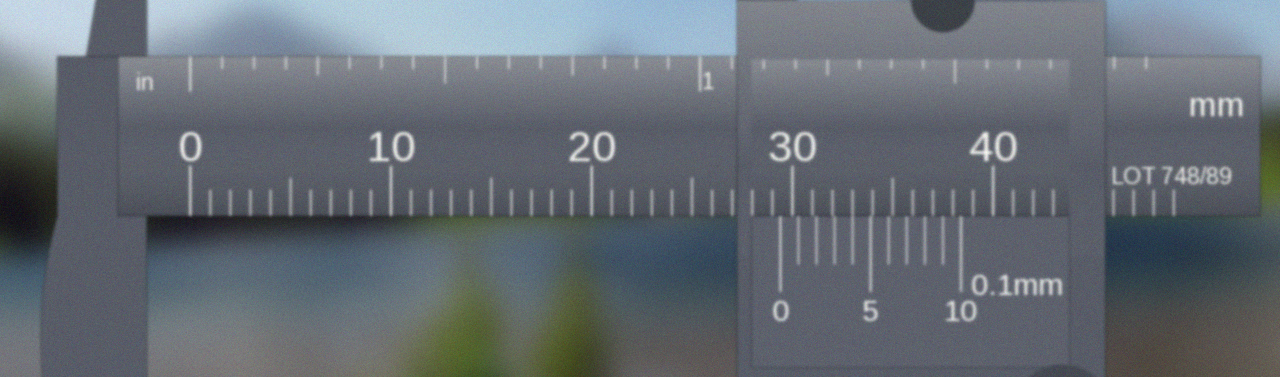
**29.4** mm
